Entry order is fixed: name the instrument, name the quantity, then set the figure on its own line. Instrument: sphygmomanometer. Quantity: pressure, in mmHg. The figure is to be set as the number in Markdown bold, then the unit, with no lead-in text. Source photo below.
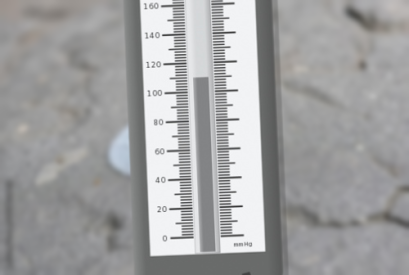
**110** mmHg
